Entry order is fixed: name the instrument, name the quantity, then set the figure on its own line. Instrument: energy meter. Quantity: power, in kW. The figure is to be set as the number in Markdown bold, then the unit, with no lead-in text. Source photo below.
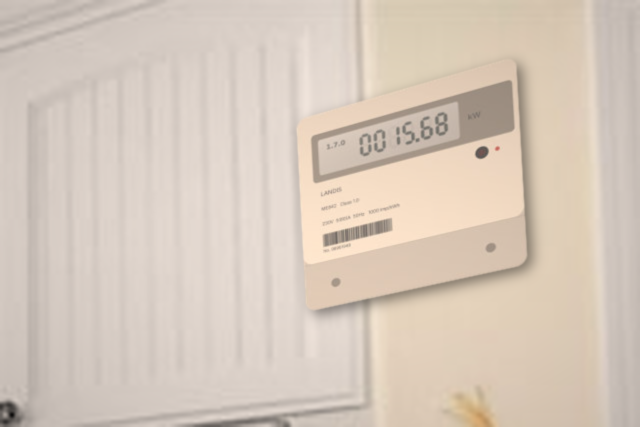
**15.68** kW
